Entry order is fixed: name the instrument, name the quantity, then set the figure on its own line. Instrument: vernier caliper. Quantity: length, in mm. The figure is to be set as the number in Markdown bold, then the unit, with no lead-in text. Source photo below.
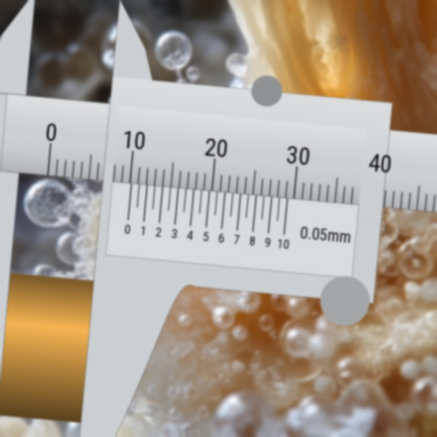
**10.2** mm
